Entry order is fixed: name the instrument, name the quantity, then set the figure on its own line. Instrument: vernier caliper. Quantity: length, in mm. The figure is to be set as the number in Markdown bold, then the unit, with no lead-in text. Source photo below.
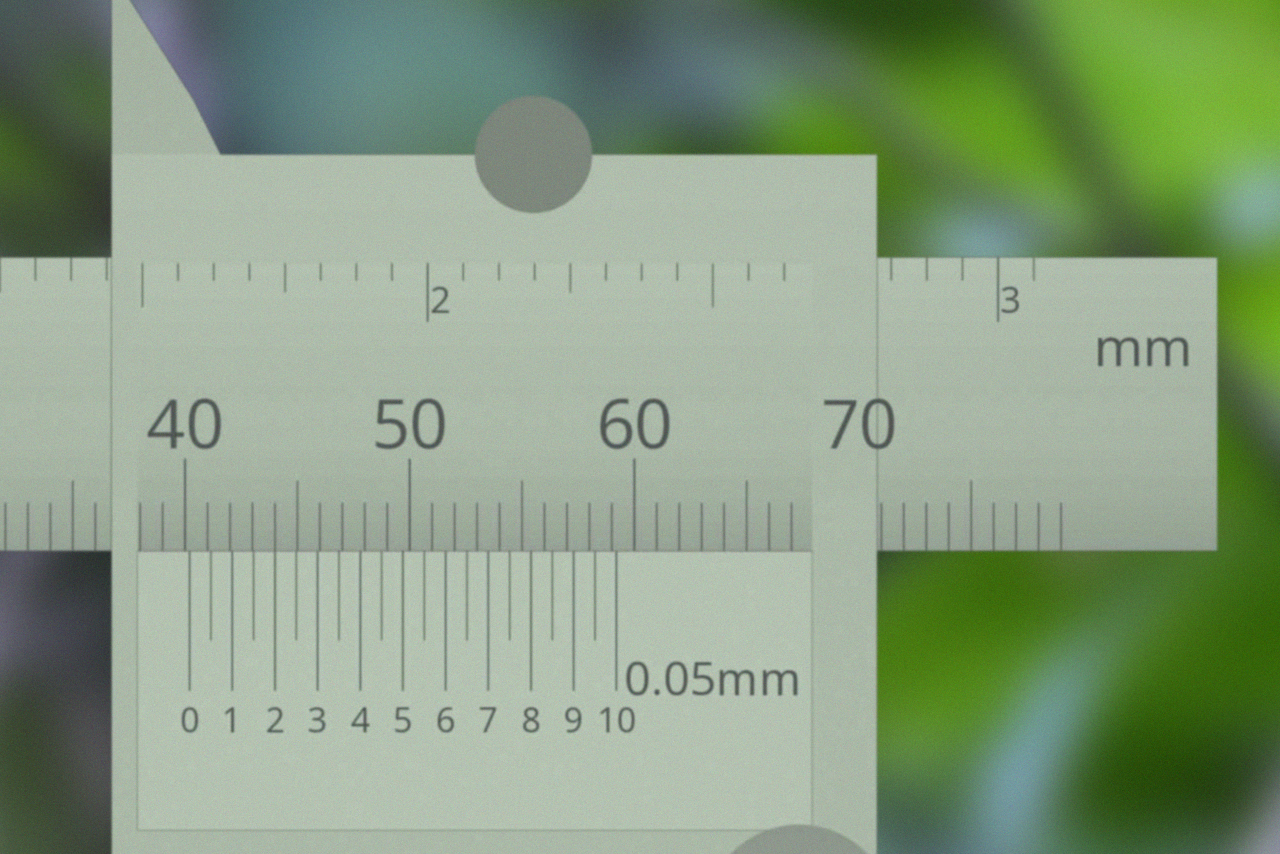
**40.2** mm
